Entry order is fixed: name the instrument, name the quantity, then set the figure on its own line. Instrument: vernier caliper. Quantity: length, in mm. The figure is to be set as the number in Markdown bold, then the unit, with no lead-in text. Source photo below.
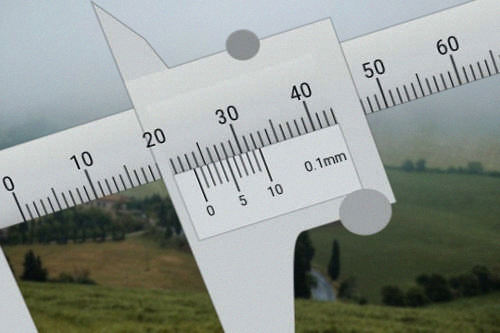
**23.4** mm
